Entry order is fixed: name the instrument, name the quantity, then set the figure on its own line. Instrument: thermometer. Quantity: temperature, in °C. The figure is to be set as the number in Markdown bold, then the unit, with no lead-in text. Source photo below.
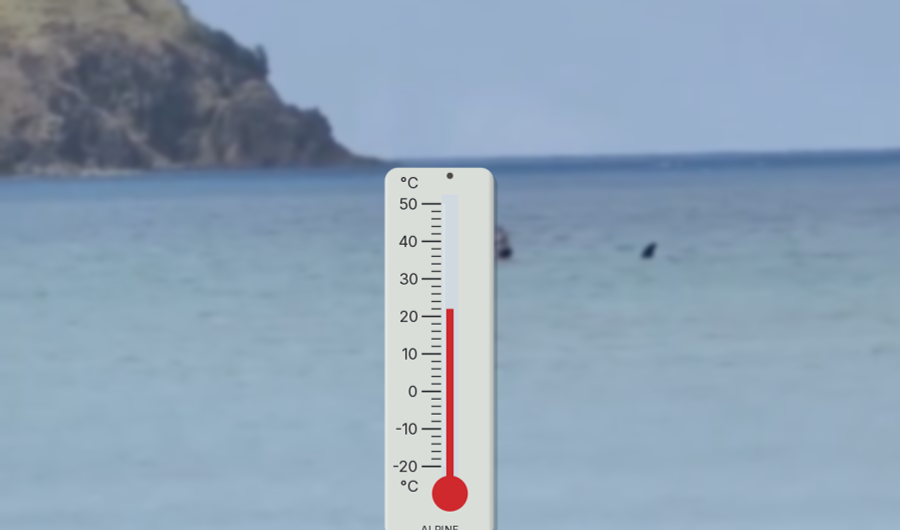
**22** °C
